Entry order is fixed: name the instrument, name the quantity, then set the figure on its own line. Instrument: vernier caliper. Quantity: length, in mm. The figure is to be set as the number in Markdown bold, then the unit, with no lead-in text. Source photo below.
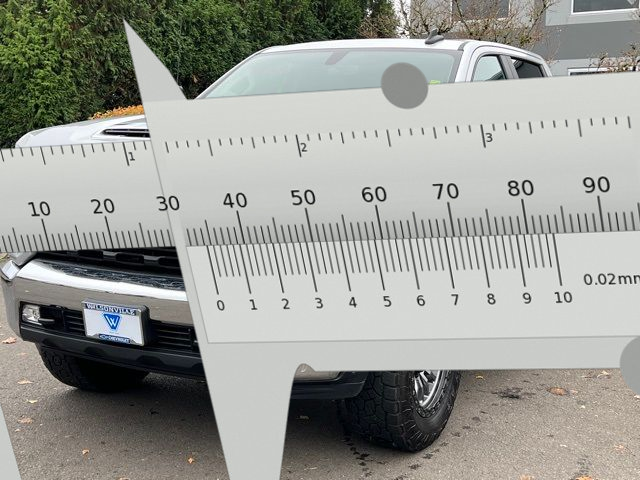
**34.4** mm
